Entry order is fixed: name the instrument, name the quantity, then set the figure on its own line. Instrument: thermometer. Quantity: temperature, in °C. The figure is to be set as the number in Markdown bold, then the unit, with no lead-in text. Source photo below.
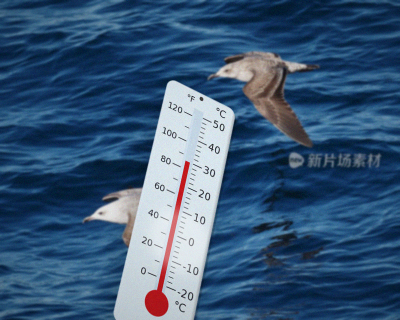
**30** °C
